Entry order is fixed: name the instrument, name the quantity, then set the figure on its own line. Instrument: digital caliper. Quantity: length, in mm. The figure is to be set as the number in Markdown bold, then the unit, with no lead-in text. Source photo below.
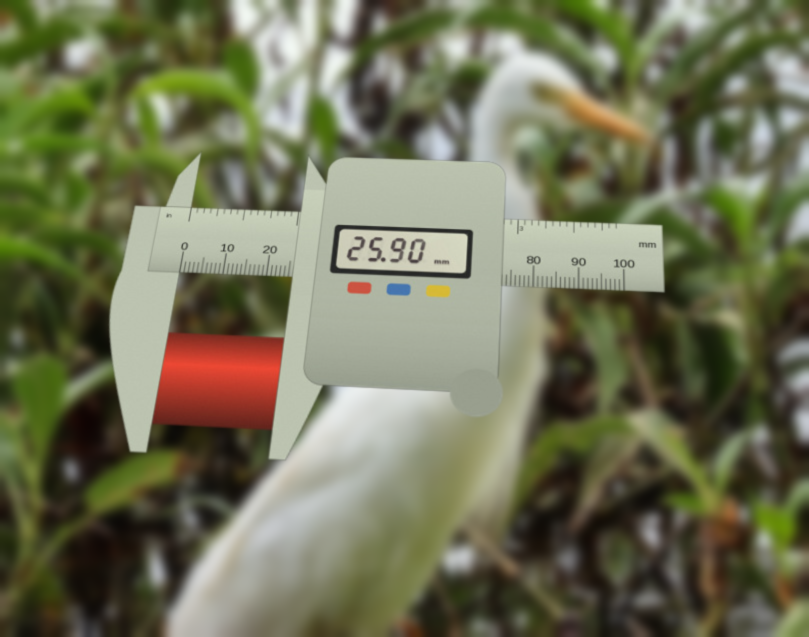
**25.90** mm
